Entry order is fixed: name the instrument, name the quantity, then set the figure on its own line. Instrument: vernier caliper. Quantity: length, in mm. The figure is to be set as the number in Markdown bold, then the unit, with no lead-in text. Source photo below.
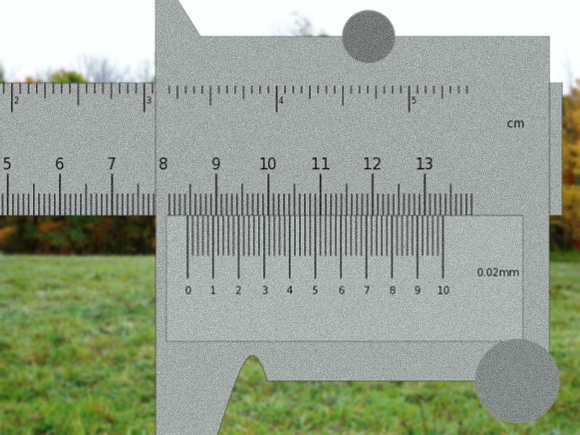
**84.5** mm
